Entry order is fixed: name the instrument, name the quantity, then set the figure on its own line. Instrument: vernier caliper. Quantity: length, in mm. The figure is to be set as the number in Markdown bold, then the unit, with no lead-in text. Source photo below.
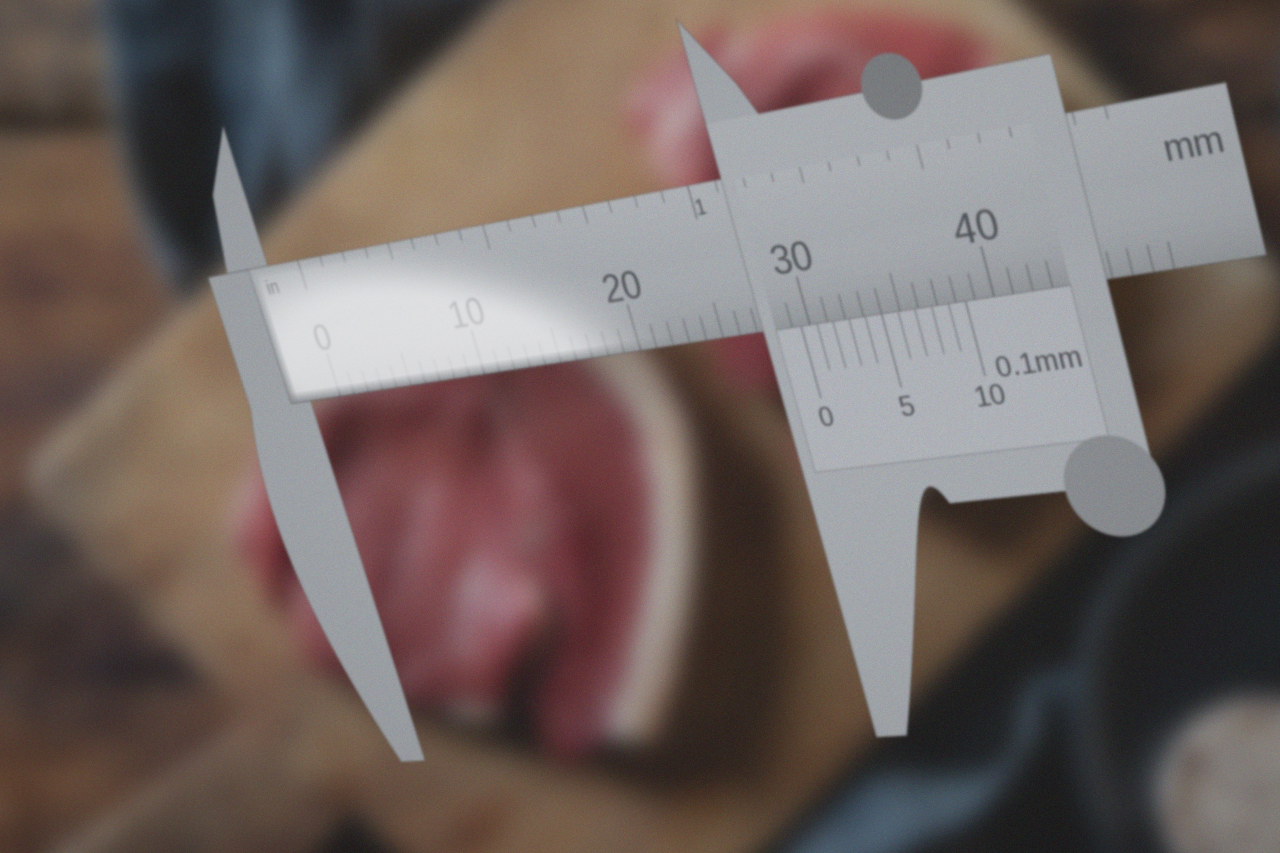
**29.5** mm
